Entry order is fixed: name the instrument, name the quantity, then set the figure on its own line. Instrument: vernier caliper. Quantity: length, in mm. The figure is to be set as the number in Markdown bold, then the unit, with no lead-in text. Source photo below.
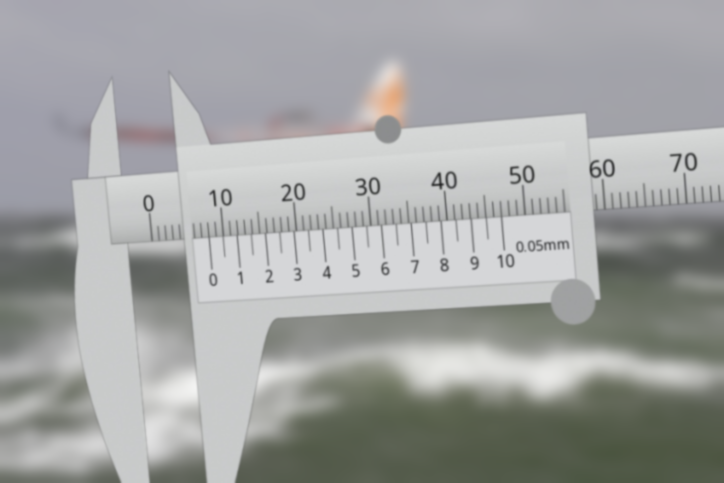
**8.0** mm
